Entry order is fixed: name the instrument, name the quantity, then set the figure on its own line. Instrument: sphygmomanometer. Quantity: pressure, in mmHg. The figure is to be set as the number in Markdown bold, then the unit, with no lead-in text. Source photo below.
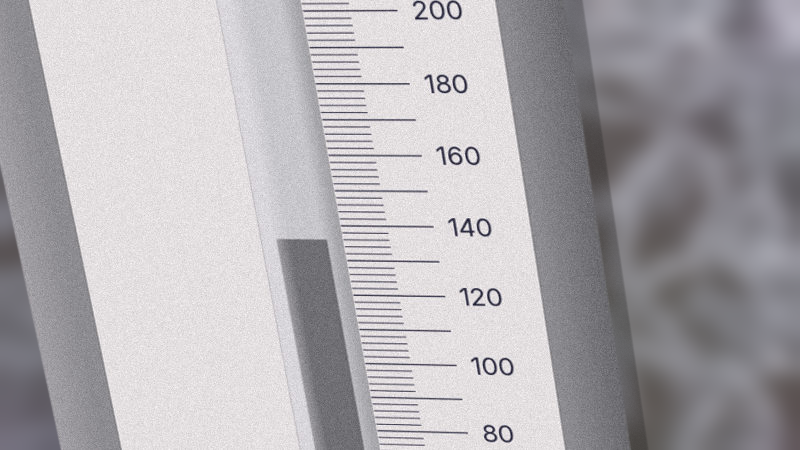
**136** mmHg
